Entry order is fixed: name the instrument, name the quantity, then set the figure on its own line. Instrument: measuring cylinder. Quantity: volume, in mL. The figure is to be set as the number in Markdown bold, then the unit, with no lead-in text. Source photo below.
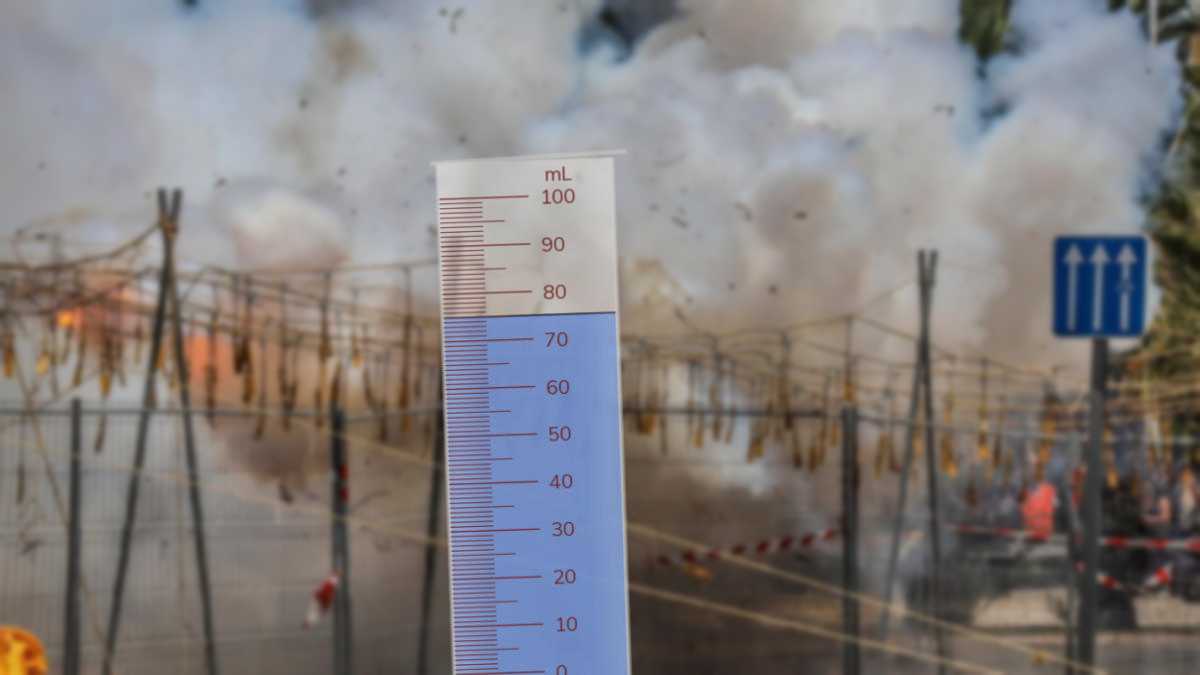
**75** mL
